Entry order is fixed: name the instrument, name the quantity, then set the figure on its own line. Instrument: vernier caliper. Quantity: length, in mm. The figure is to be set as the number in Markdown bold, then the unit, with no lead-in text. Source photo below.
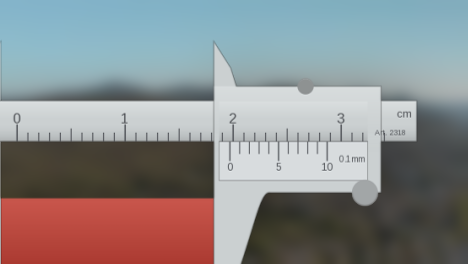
**19.7** mm
